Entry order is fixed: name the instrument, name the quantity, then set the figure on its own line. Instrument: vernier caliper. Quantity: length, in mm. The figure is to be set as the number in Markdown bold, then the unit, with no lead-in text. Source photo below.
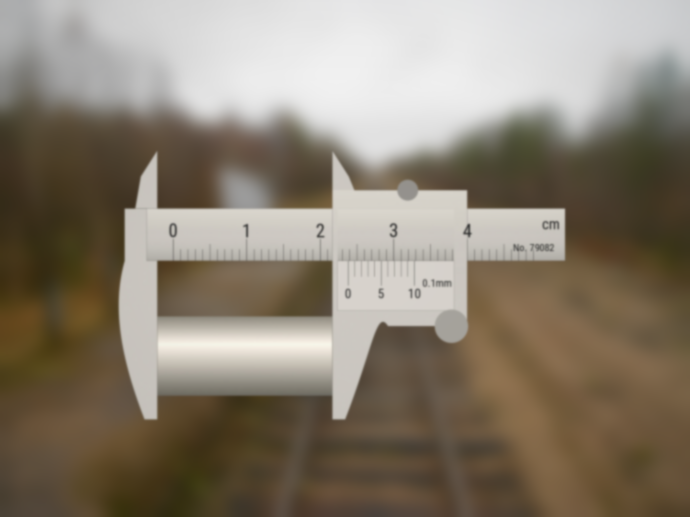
**23.8** mm
